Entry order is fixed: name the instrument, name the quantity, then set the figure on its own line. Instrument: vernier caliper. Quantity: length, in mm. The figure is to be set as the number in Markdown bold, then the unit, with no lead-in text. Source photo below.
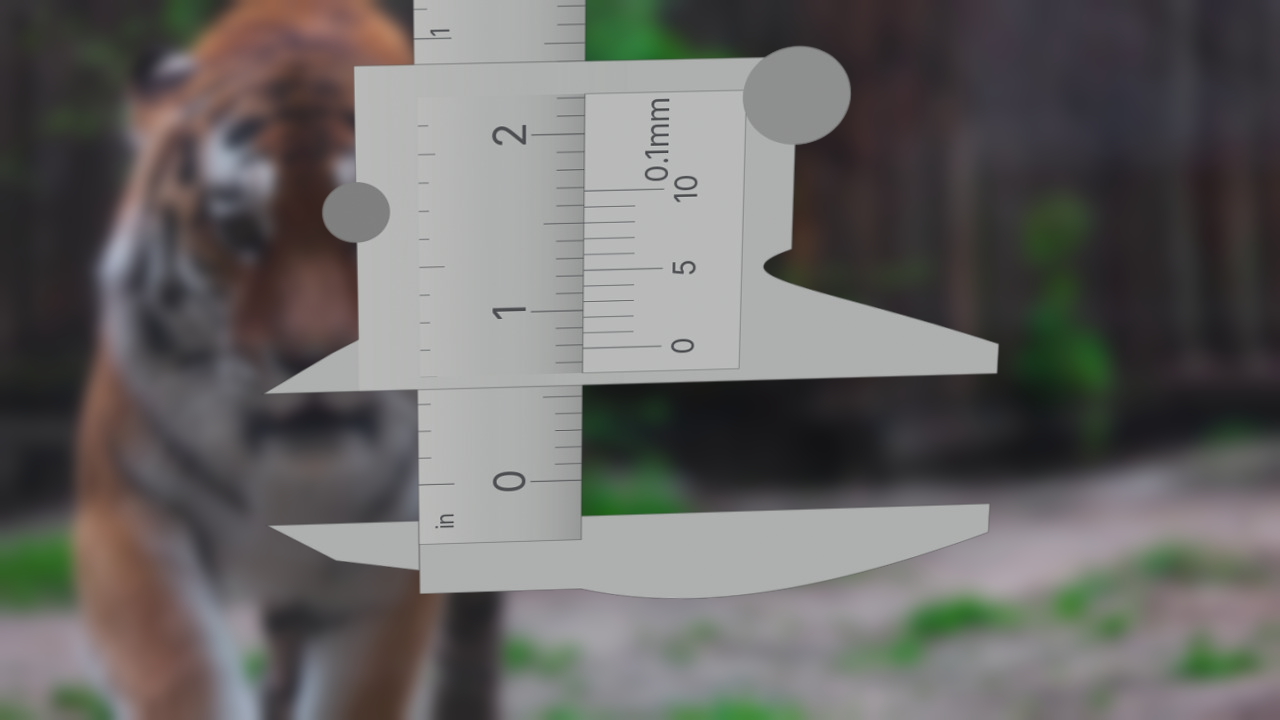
**7.8** mm
